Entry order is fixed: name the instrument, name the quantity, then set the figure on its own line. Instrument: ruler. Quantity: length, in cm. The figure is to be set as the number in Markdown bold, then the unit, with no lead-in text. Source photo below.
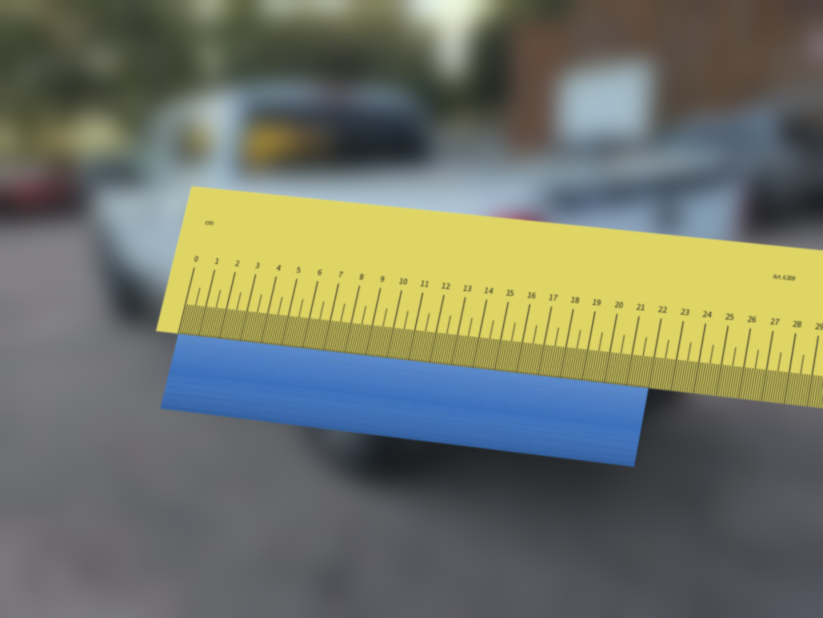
**22** cm
